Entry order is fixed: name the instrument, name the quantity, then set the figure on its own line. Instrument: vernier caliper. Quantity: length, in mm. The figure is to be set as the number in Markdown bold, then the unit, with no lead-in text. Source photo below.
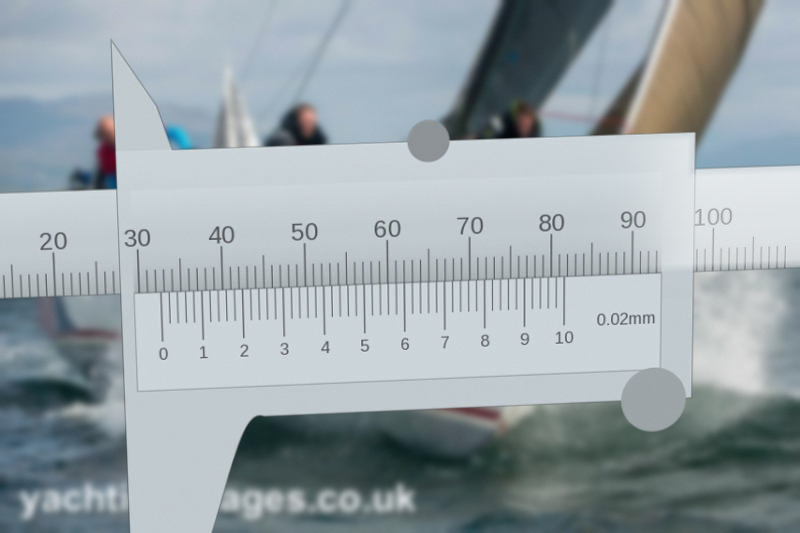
**32.6** mm
